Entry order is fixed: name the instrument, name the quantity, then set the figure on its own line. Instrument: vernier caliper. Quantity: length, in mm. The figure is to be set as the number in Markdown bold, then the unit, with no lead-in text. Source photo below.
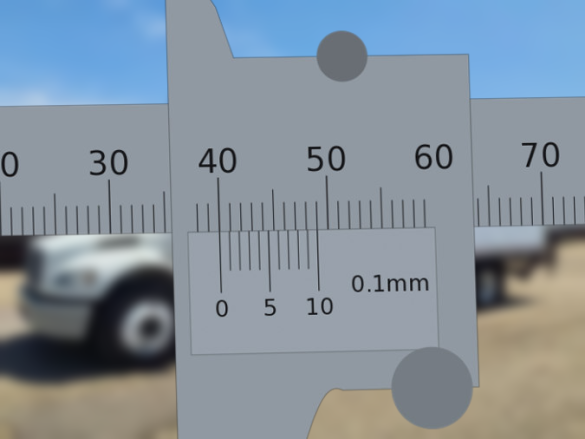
**40.0** mm
